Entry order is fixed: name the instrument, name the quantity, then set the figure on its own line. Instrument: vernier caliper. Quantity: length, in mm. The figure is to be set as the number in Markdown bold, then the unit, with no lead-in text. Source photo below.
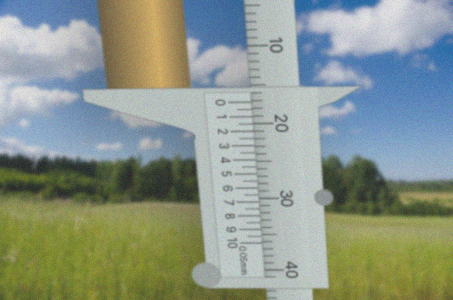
**17.2** mm
